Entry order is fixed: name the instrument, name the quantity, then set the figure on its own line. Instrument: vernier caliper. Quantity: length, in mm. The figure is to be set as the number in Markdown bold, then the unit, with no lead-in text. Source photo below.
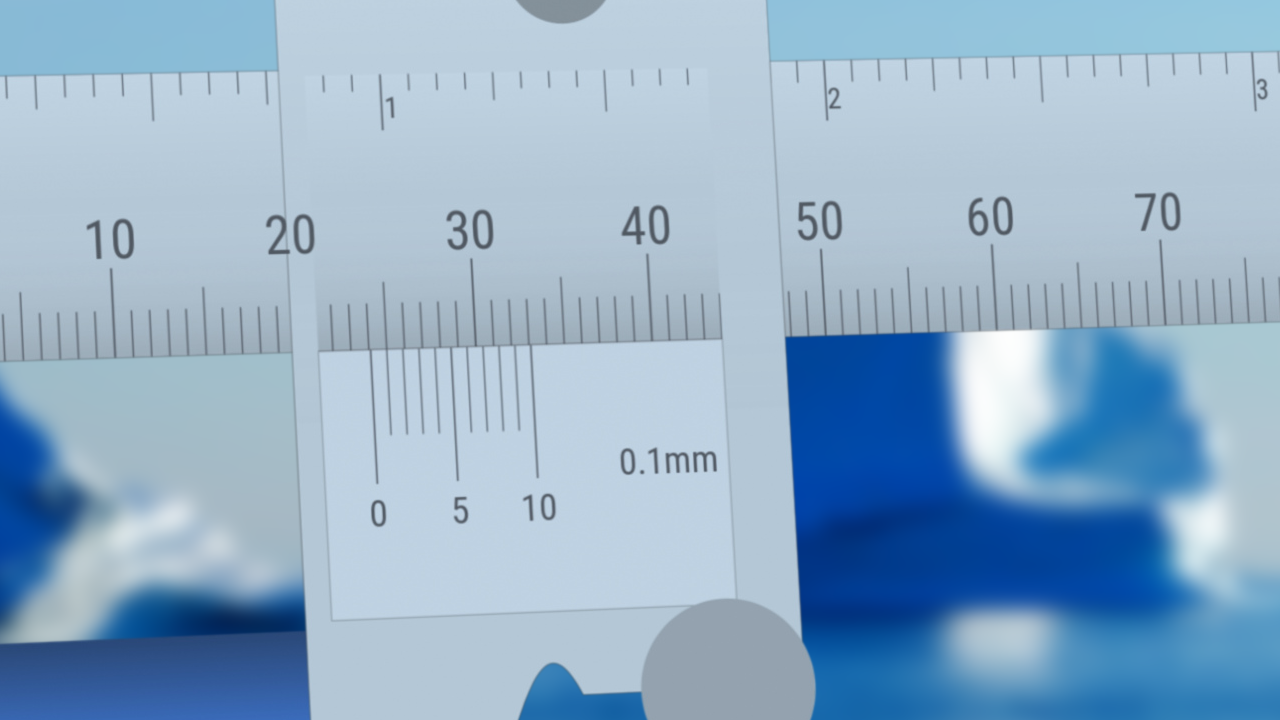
**24.1** mm
